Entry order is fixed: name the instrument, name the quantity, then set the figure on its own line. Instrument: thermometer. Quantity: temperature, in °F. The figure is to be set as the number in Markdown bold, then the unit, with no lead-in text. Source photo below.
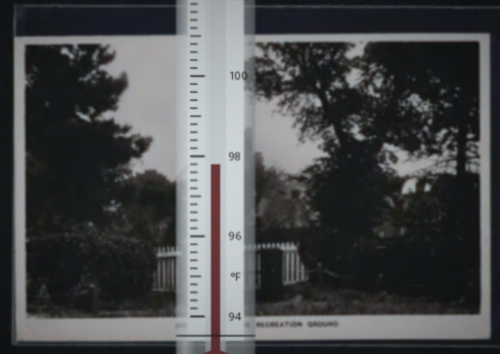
**97.8** °F
